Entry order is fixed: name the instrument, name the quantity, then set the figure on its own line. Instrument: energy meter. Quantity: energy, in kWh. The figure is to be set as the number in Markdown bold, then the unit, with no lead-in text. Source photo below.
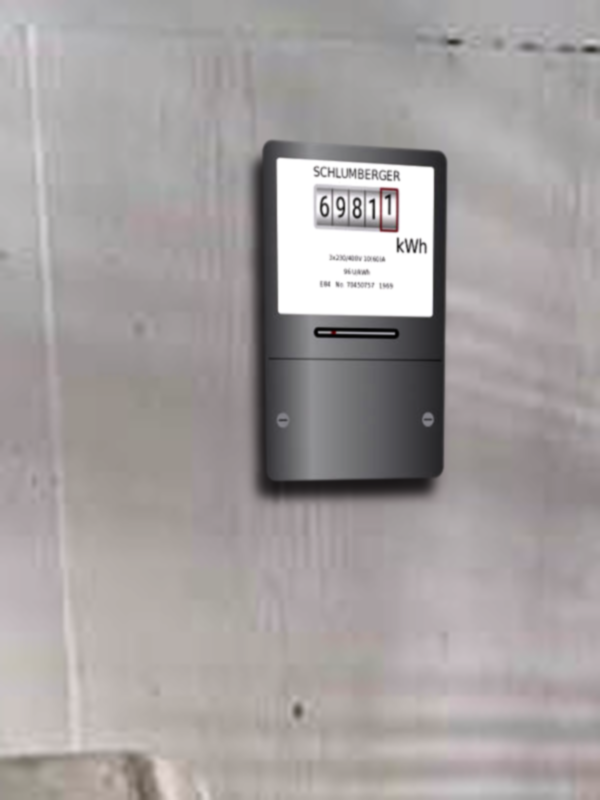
**6981.1** kWh
